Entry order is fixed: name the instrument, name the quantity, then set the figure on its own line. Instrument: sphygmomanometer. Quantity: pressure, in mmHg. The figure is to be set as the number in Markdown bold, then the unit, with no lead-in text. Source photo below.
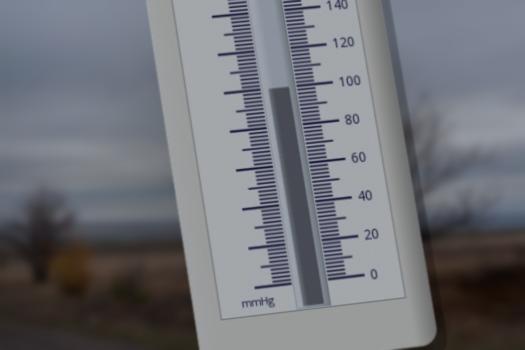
**100** mmHg
